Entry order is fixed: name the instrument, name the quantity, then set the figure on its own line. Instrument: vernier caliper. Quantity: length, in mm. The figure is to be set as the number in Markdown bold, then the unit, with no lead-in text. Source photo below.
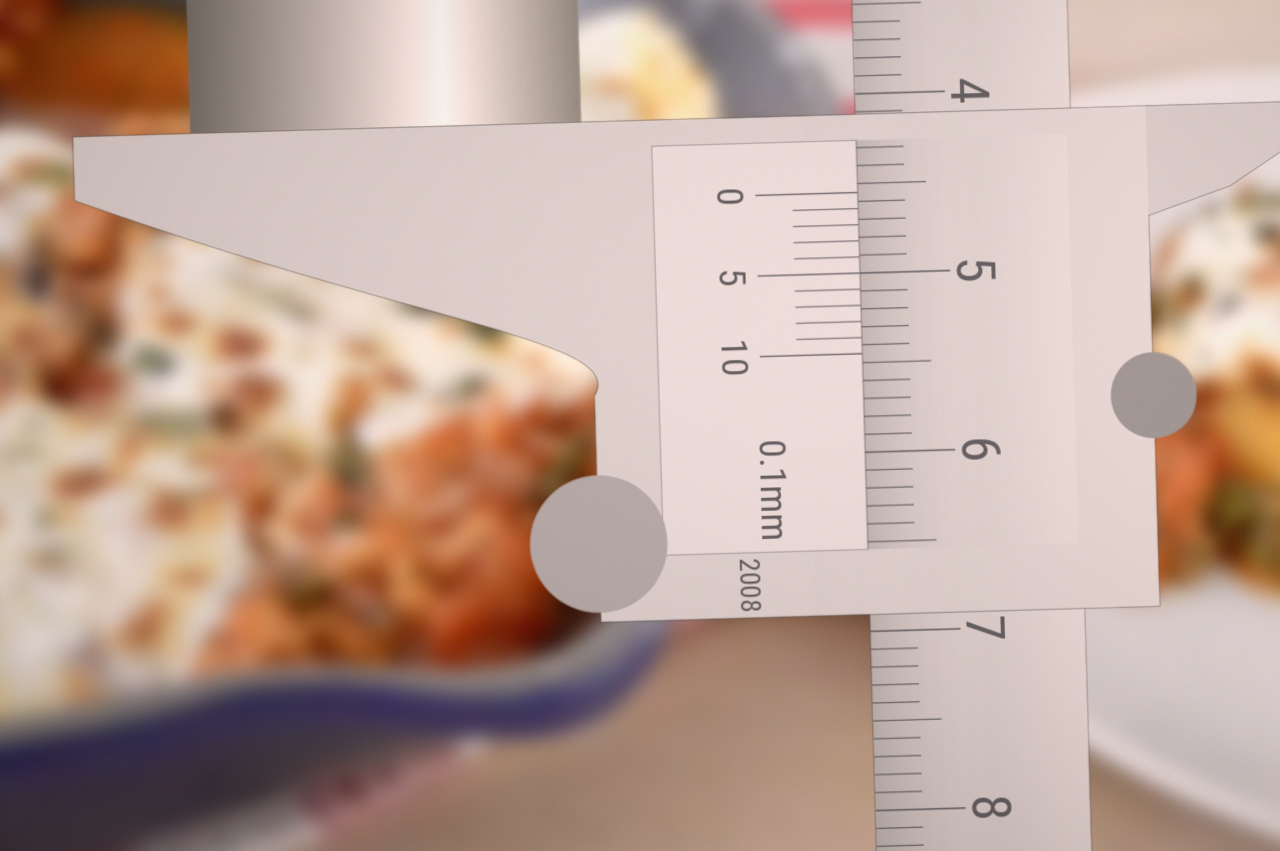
**45.5** mm
